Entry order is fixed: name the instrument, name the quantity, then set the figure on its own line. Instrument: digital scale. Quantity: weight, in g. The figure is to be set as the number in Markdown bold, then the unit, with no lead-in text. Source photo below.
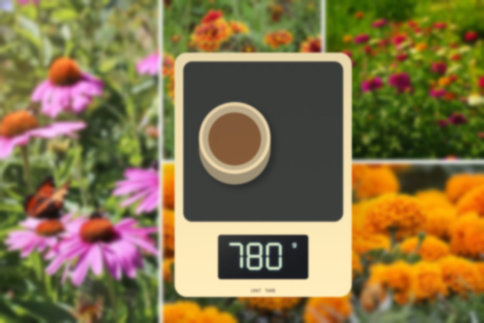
**780** g
